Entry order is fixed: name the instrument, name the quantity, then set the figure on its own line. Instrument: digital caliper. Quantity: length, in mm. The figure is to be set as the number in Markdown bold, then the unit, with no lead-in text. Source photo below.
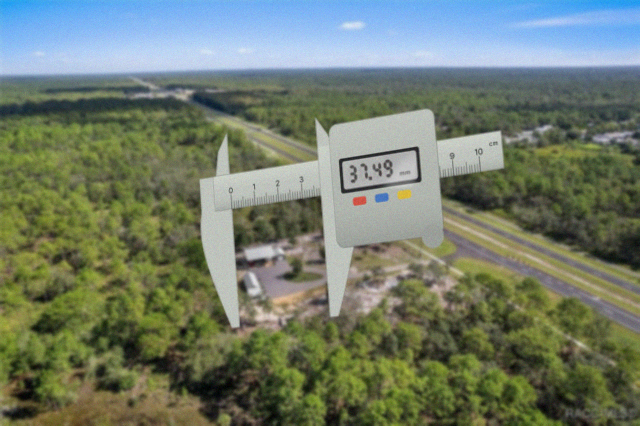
**37.49** mm
